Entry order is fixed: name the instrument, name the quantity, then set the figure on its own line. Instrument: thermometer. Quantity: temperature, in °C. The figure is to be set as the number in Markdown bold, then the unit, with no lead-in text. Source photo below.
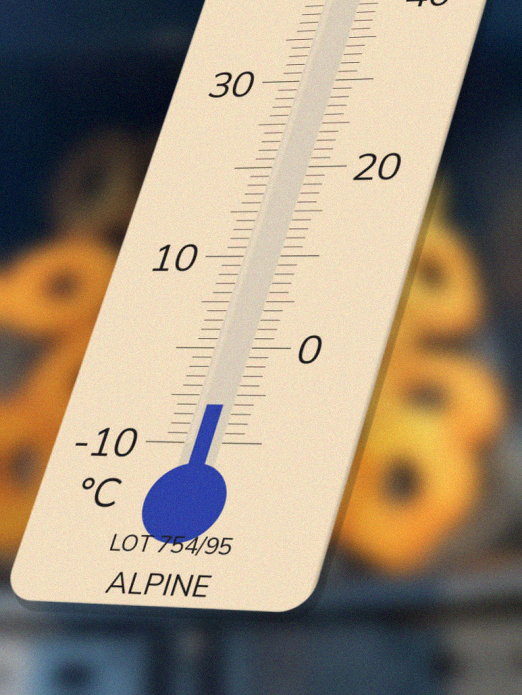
**-6** °C
